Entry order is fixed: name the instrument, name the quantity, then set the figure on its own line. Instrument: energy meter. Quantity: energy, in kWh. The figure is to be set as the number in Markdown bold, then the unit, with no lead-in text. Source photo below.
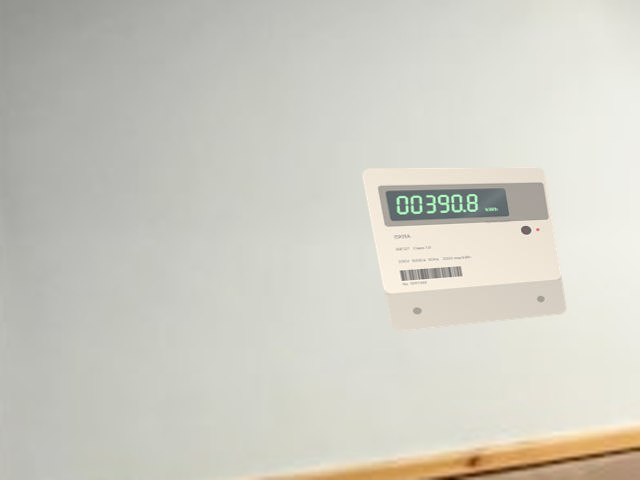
**390.8** kWh
